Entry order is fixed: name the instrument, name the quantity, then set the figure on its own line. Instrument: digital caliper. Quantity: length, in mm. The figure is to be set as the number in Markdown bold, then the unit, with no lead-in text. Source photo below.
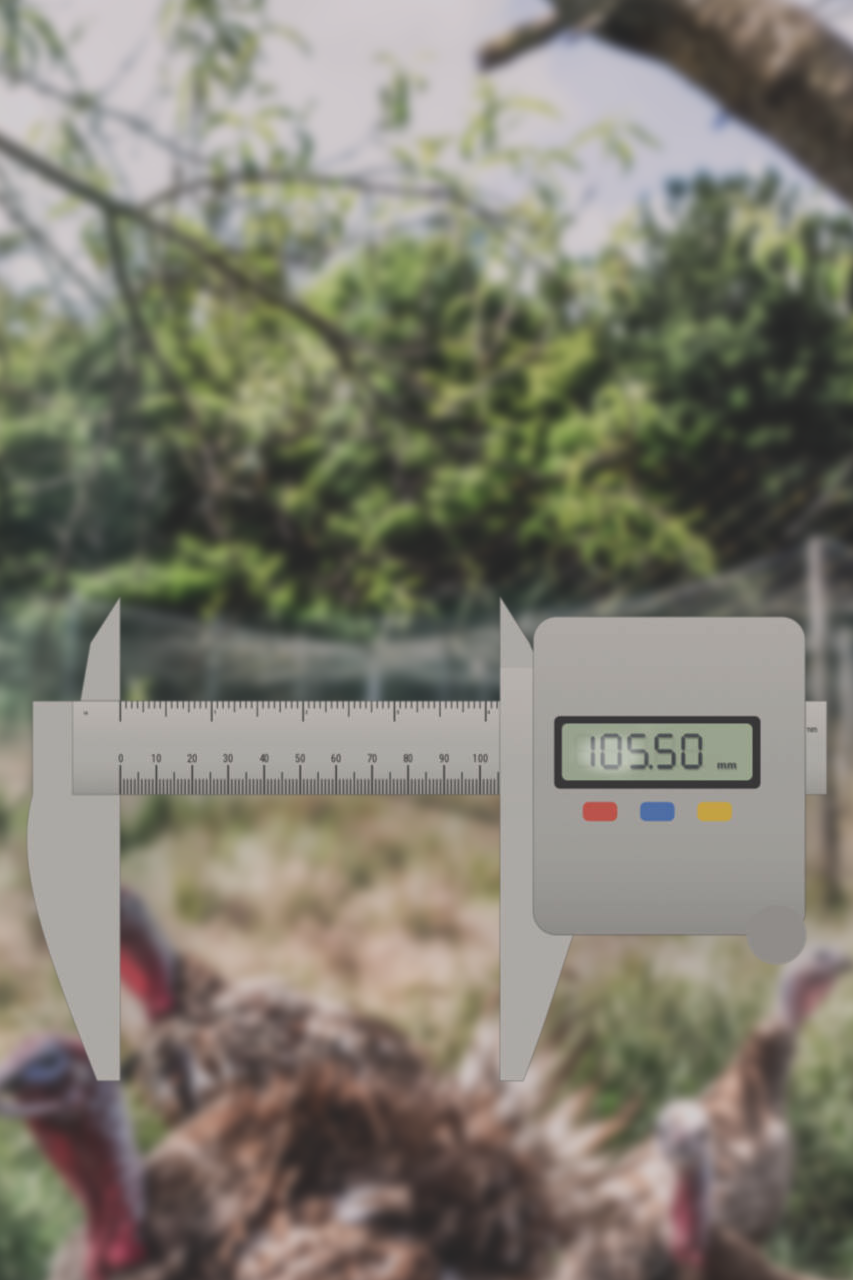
**105.50** mm
